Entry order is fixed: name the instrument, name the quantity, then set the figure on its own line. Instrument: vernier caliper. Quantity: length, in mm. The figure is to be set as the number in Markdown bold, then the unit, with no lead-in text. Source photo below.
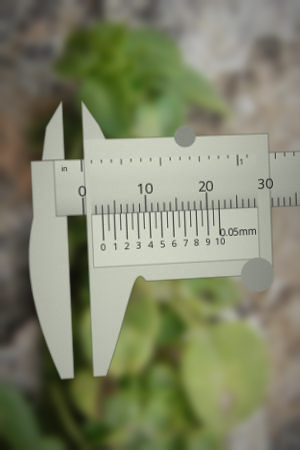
**3.0** mm
